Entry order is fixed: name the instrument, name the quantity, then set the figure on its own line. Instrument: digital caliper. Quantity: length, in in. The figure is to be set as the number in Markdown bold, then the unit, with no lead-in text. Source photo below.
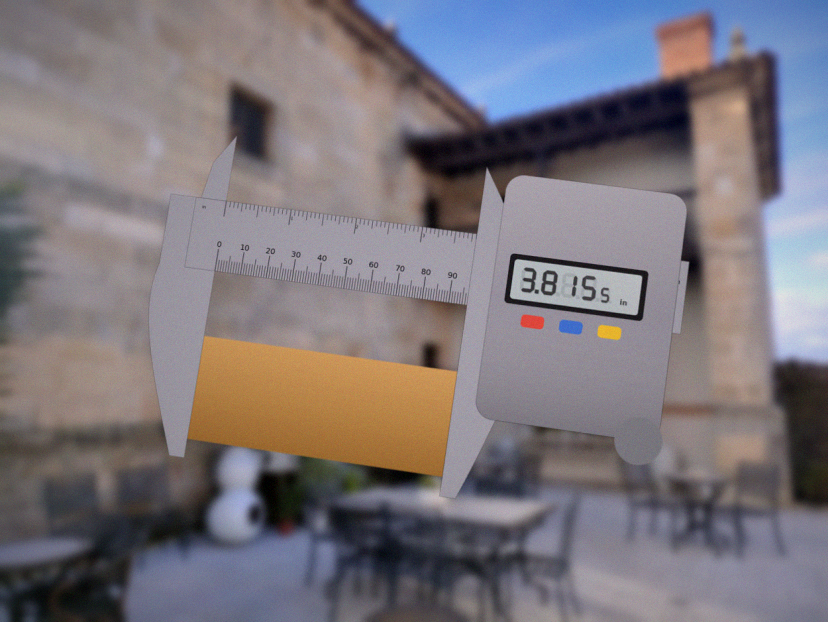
**3.8155** in
